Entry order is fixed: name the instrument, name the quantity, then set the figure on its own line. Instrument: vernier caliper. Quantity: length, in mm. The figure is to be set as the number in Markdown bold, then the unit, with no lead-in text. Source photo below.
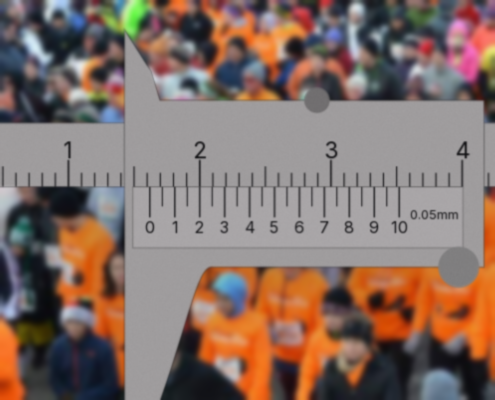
**16.2** mm
